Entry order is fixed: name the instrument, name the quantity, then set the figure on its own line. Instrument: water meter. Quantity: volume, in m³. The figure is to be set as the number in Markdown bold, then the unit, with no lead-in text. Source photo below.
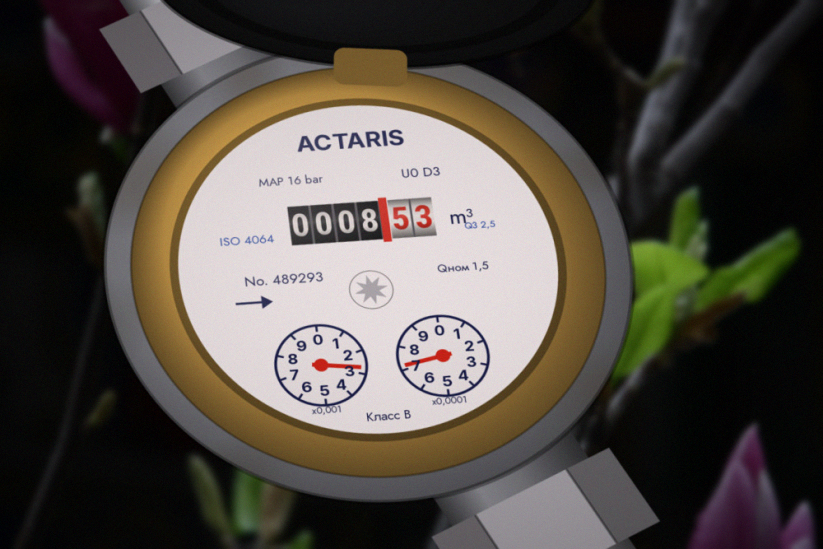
**8.5327** m³
